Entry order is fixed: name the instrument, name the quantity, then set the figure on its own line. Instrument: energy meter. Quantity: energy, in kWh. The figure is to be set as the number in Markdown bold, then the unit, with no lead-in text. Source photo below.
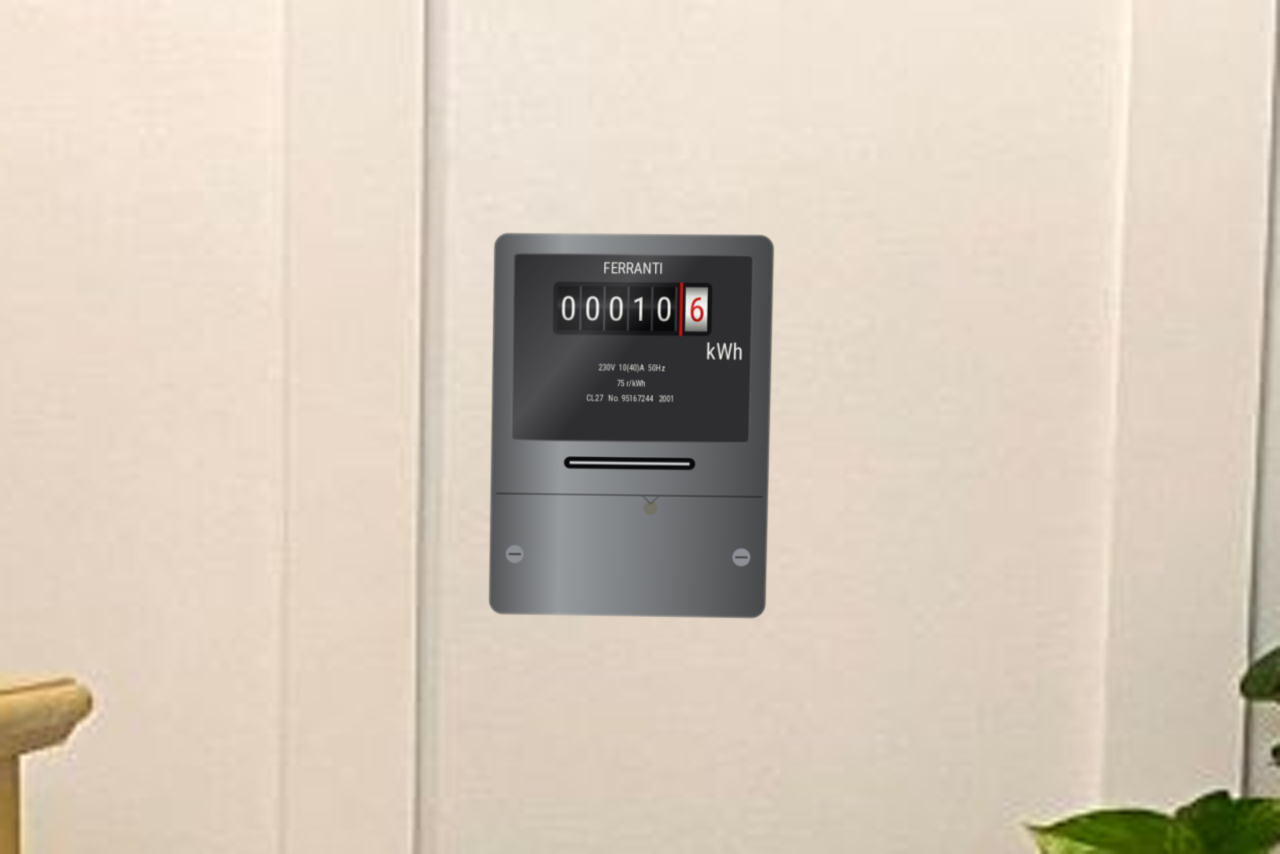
**10.6** kWh
